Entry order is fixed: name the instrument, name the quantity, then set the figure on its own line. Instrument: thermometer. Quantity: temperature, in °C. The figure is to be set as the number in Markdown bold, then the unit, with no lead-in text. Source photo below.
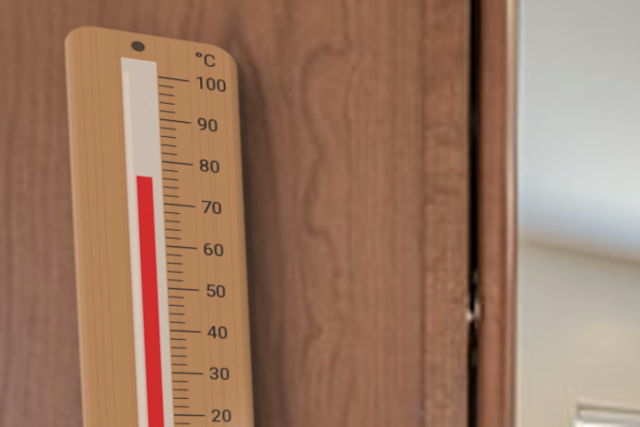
**76** °C
